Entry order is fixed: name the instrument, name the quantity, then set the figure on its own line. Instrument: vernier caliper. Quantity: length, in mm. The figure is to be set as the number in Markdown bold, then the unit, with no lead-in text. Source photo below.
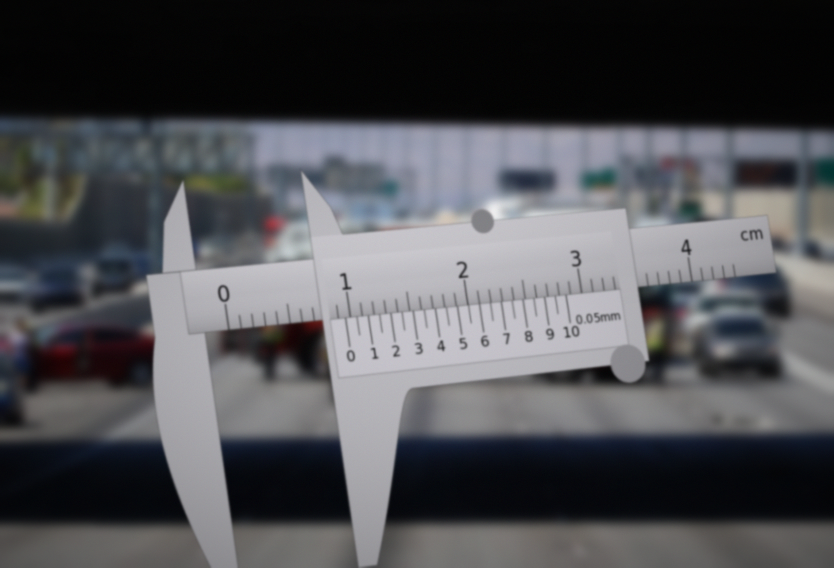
**9.6** mm
